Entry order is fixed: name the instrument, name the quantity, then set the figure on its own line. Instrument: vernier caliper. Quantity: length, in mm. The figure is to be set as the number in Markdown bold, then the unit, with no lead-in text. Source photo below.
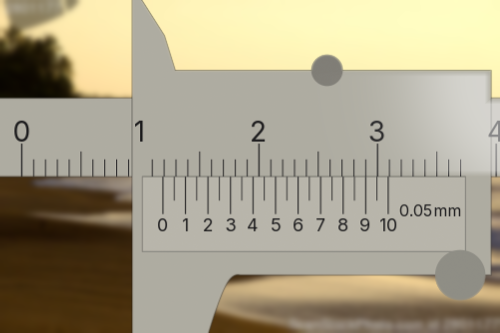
**11.9** mm
